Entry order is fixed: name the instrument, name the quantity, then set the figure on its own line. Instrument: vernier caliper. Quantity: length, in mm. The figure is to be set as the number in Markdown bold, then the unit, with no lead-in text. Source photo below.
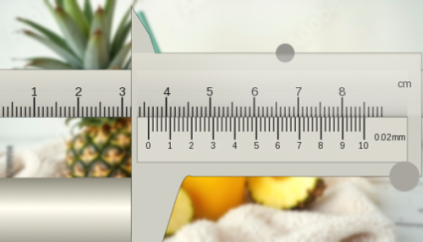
**36.0** mm
